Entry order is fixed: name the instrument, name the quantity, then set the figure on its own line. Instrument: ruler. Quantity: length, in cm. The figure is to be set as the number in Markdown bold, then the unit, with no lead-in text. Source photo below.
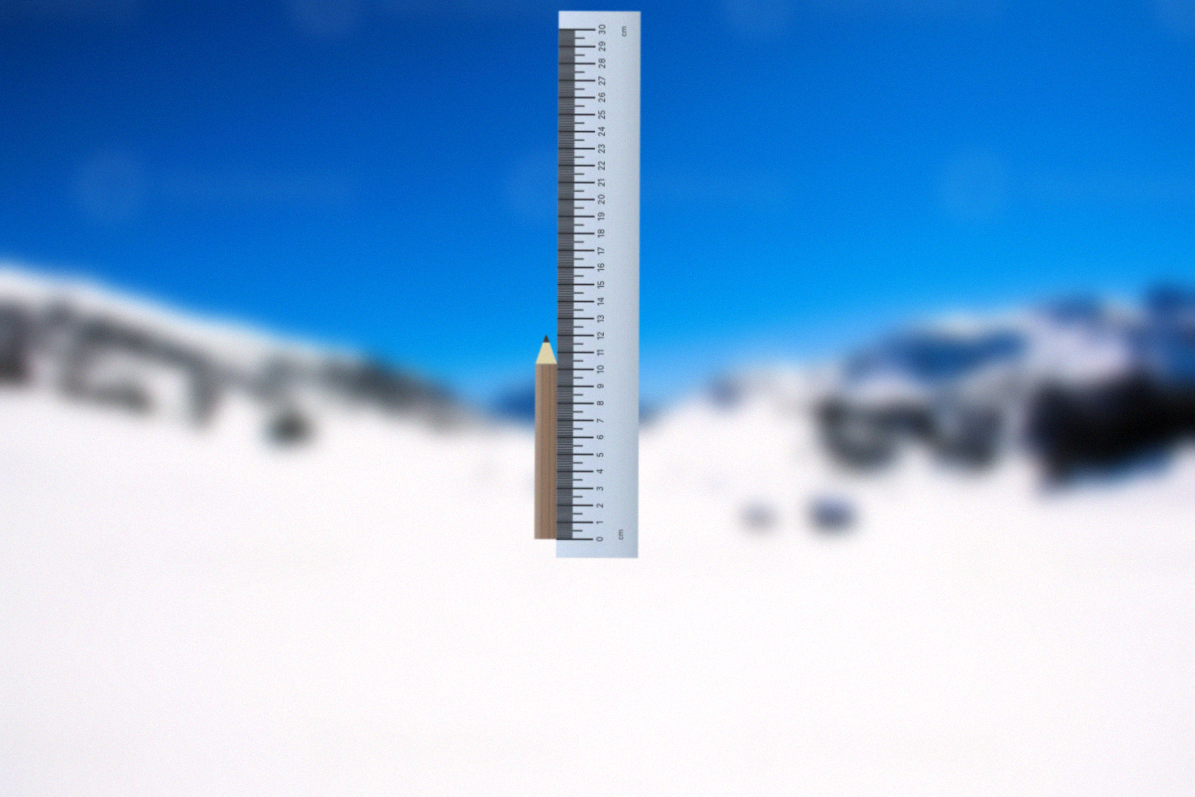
**12** cm
